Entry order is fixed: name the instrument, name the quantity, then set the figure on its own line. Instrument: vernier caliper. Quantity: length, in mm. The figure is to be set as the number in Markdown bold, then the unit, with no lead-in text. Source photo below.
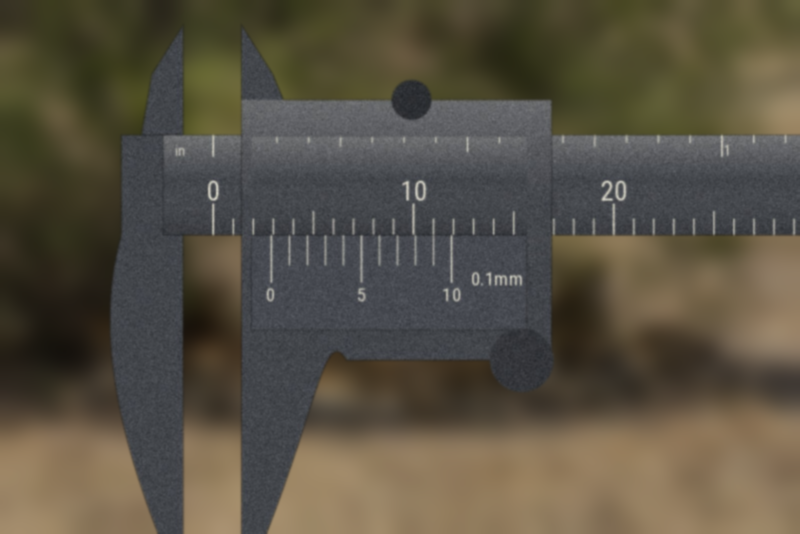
**2.9** mm
